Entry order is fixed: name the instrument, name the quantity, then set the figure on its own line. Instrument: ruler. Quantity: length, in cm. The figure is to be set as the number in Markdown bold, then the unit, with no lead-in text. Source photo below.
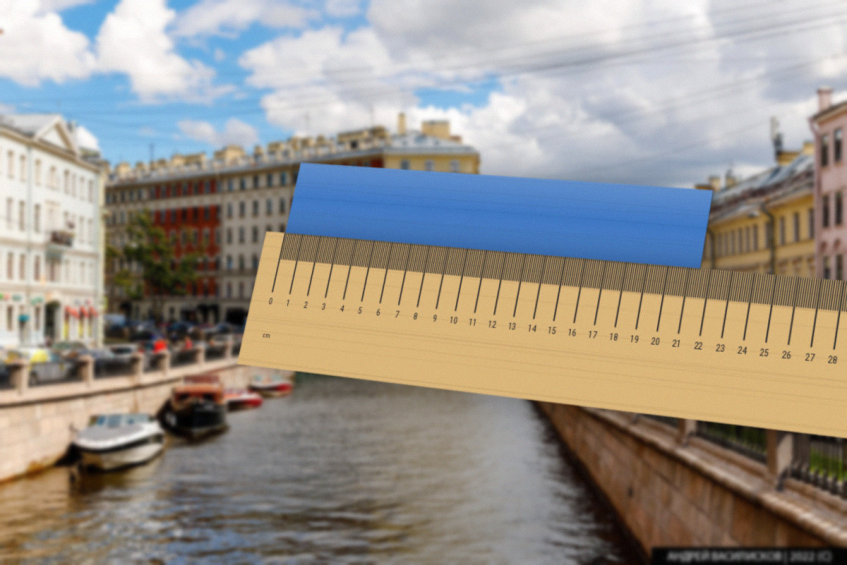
**21.5** cm
